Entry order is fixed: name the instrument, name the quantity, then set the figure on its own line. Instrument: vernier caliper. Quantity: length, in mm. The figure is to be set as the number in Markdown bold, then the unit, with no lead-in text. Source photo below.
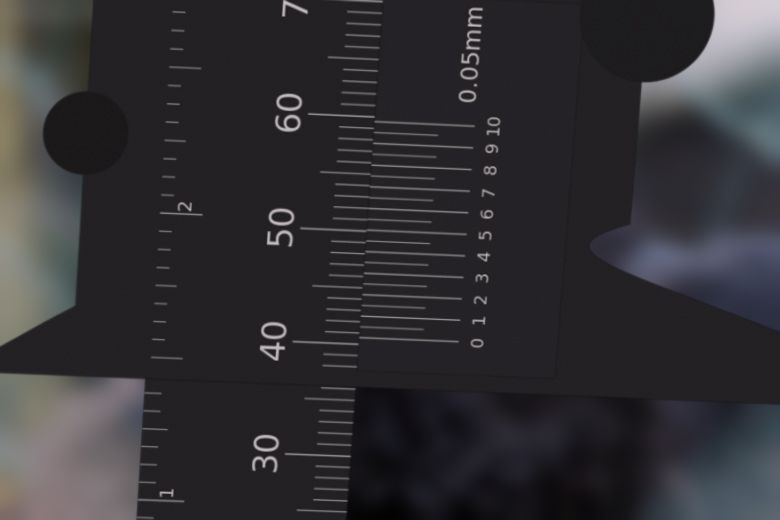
**40.6** mm
